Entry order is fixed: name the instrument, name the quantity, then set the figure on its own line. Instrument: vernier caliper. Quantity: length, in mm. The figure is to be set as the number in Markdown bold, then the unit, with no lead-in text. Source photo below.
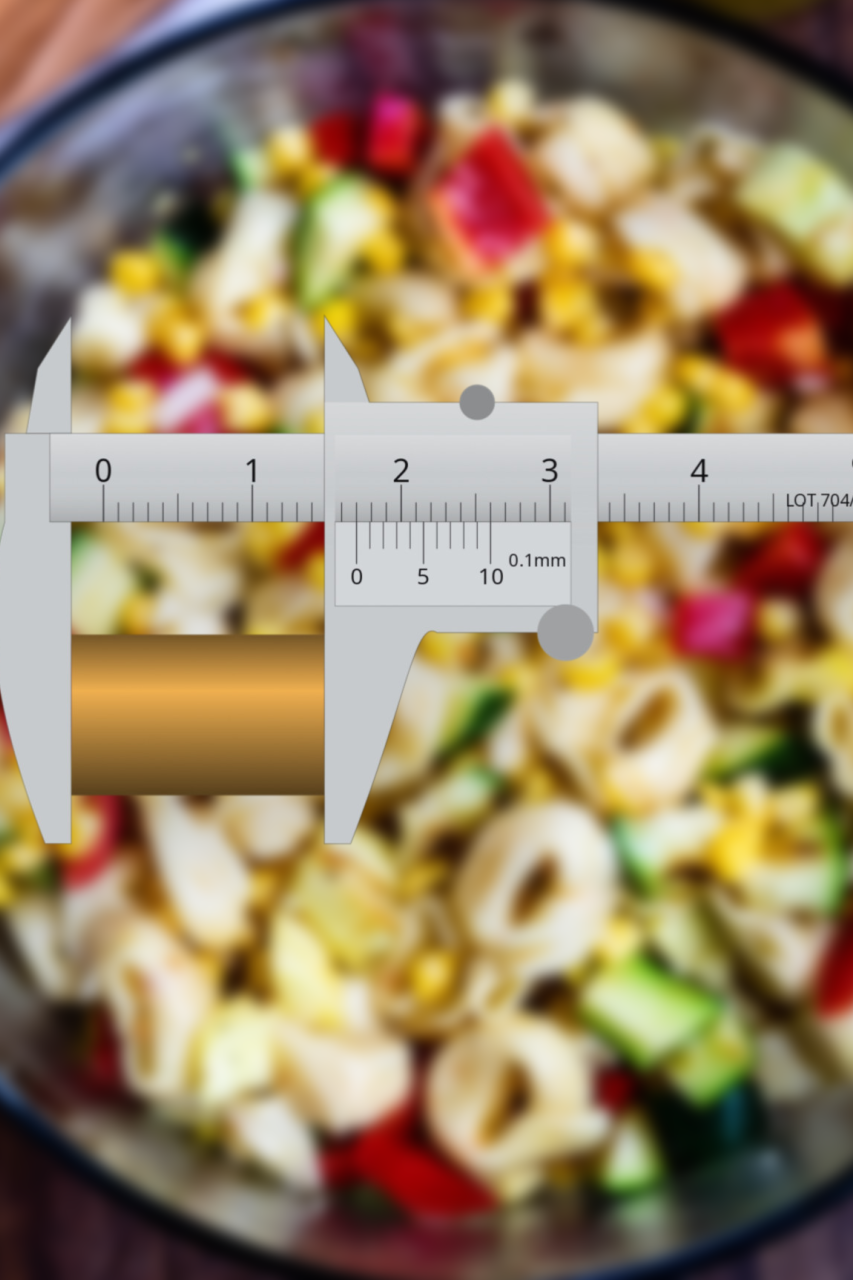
**17.0** mm
